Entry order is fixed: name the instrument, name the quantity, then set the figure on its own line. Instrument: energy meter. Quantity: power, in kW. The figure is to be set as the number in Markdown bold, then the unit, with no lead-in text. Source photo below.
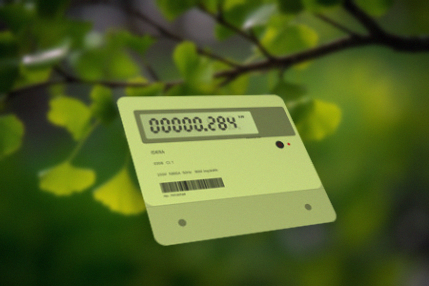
**0.284** kW
